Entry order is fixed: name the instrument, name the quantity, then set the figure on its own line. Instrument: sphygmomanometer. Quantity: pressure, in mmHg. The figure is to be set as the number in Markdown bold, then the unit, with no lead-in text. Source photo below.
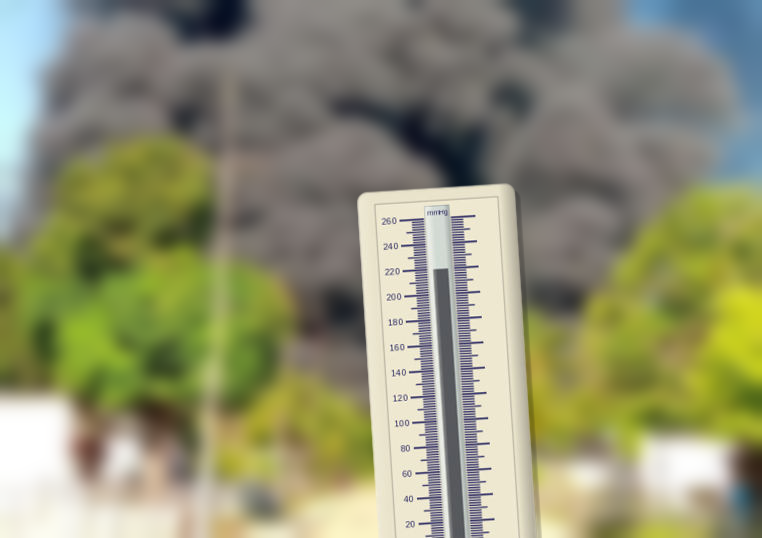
**220** mmHg
